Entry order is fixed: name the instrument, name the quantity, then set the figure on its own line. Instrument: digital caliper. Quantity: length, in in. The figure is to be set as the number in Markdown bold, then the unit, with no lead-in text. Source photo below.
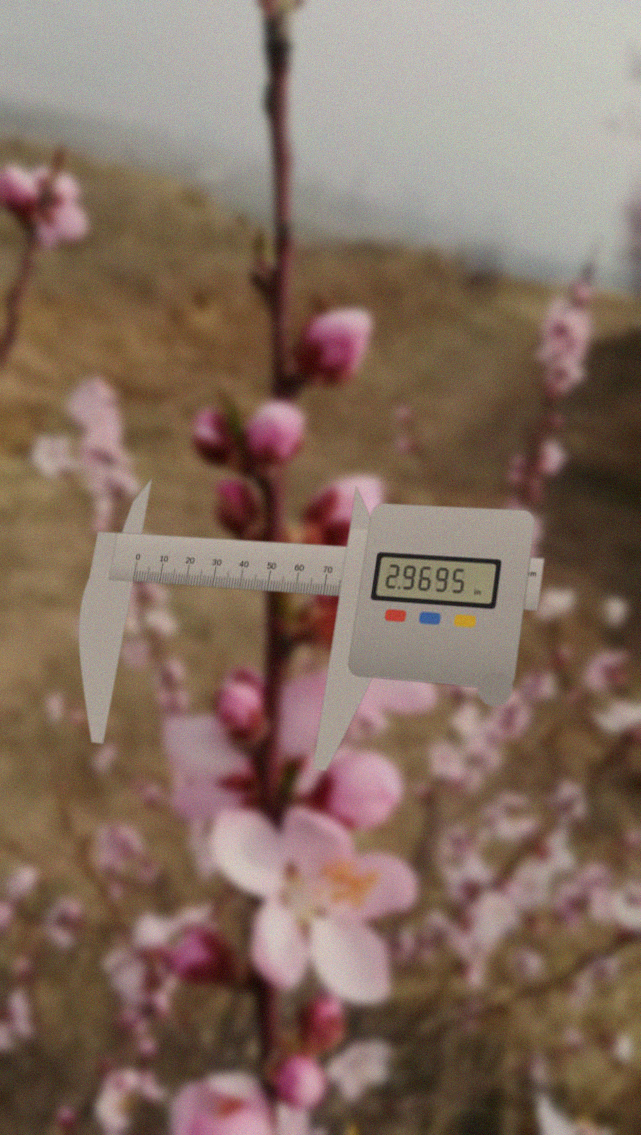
**2.9695** in
